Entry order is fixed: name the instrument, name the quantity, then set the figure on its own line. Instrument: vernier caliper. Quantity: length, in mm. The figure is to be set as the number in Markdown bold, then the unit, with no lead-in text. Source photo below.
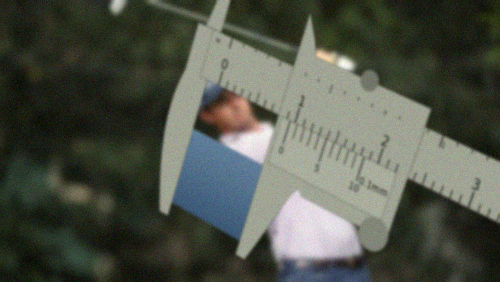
**9.4** mm
